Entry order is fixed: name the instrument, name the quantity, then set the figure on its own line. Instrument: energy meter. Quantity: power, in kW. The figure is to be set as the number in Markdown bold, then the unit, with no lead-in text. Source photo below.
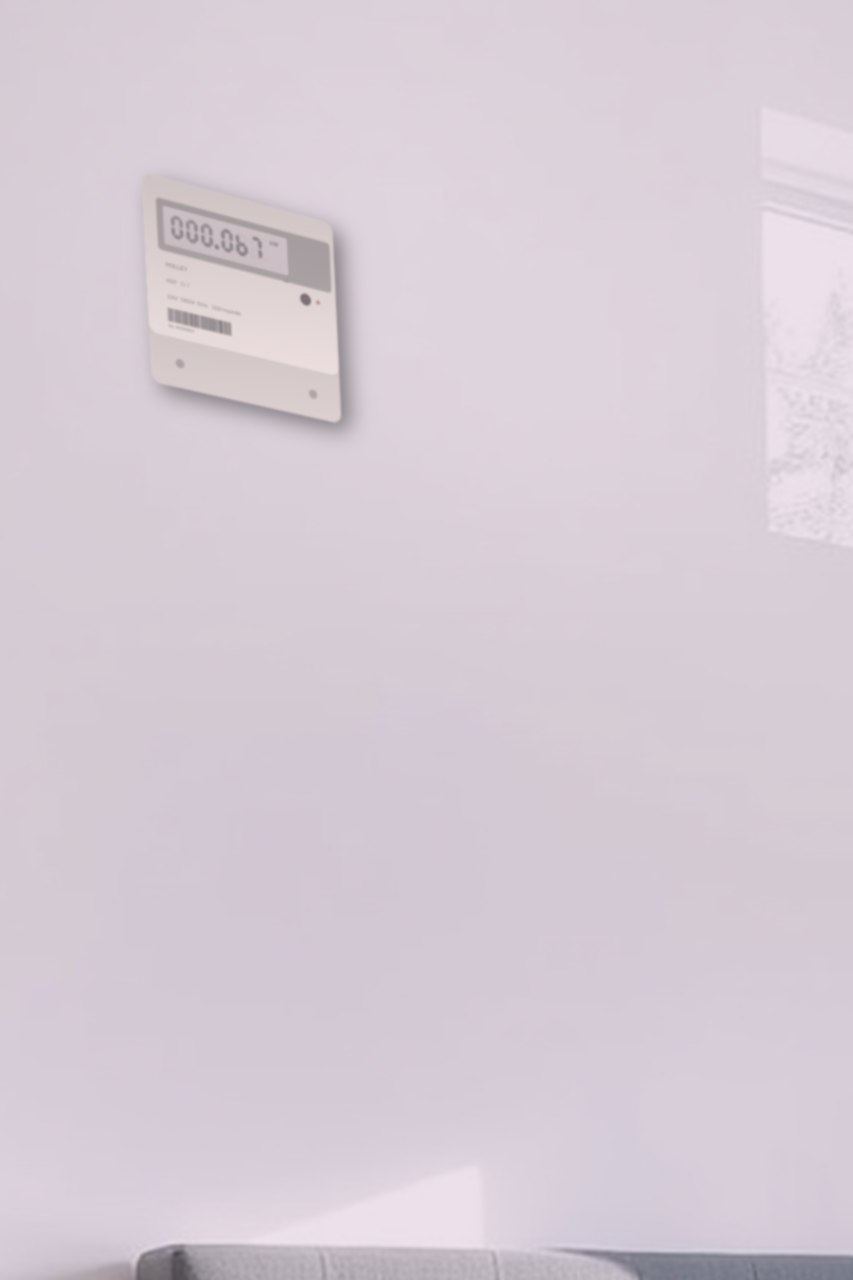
**0.067** kW
